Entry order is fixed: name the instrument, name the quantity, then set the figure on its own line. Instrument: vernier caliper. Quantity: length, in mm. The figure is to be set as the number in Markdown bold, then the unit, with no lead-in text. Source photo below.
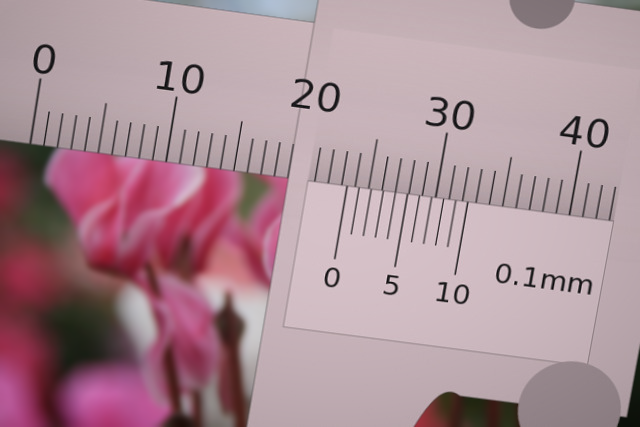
**23.4** mm
